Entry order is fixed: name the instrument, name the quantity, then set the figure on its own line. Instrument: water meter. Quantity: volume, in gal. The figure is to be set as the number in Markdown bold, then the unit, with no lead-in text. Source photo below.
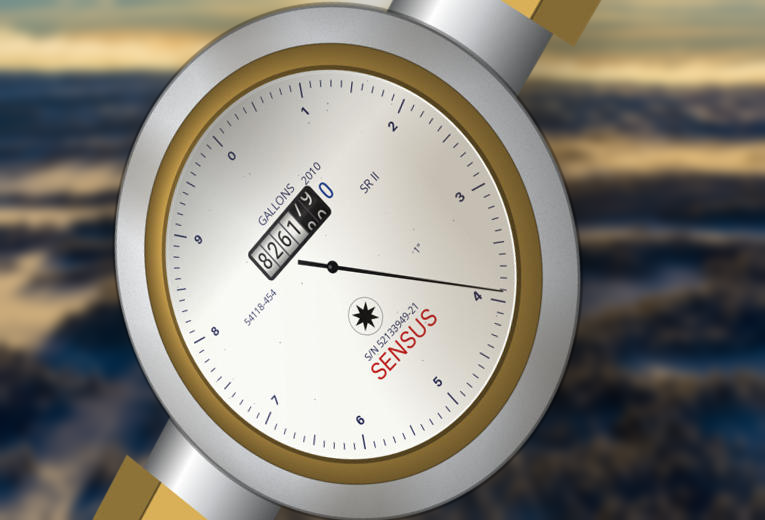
**8261793.9** gal
